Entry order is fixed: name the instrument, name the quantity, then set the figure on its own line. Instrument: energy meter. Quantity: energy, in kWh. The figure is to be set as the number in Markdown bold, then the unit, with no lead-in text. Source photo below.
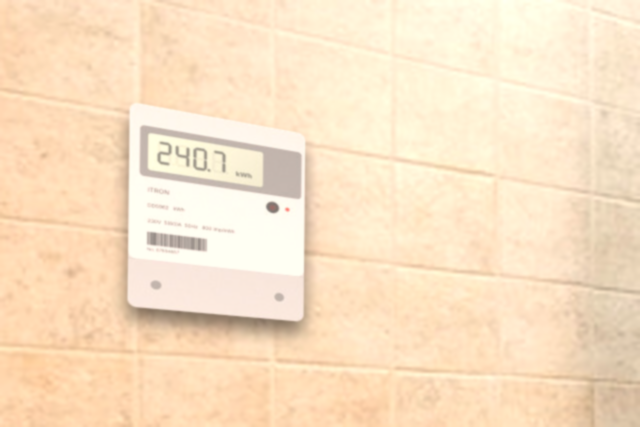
**240.7** kWh
